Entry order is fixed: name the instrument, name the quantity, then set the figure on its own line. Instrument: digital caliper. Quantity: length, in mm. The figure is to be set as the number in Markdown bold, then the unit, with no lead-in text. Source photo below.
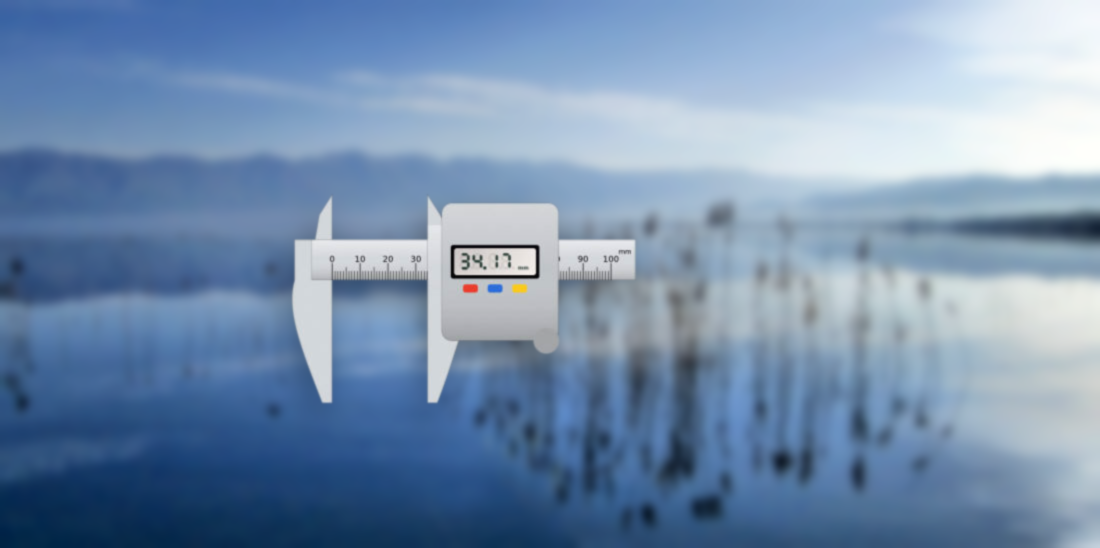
**34.17** mm
